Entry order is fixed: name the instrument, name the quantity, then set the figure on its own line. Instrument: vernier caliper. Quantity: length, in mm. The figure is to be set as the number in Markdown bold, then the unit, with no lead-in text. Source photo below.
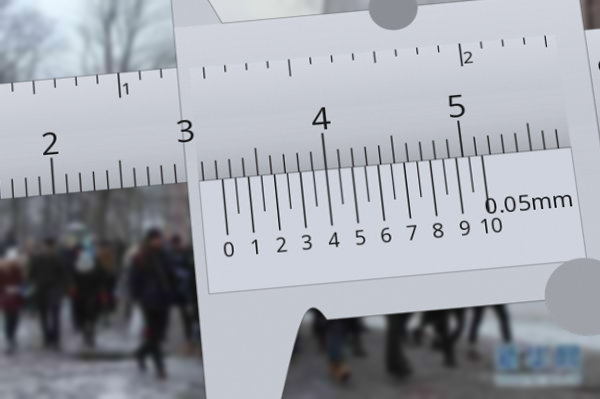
**32.4** mm
